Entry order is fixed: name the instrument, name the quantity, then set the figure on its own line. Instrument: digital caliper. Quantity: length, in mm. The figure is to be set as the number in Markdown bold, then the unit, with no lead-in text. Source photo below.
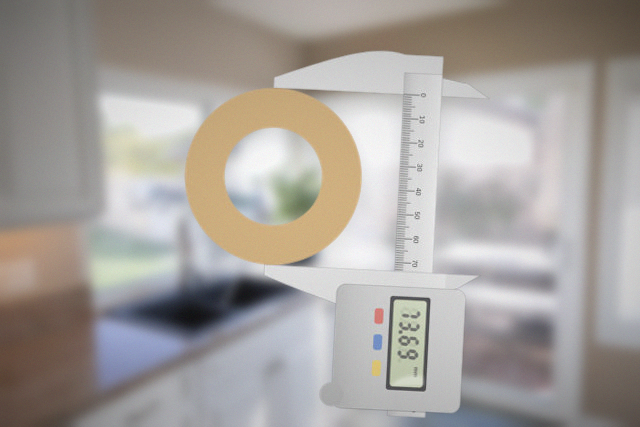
**73.69** mm
